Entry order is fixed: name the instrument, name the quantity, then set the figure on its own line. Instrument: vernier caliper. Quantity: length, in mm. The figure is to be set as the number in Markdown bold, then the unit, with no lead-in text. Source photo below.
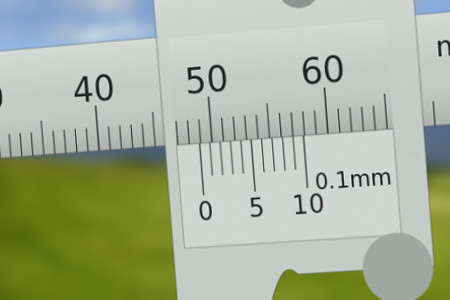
**48.9** mm
